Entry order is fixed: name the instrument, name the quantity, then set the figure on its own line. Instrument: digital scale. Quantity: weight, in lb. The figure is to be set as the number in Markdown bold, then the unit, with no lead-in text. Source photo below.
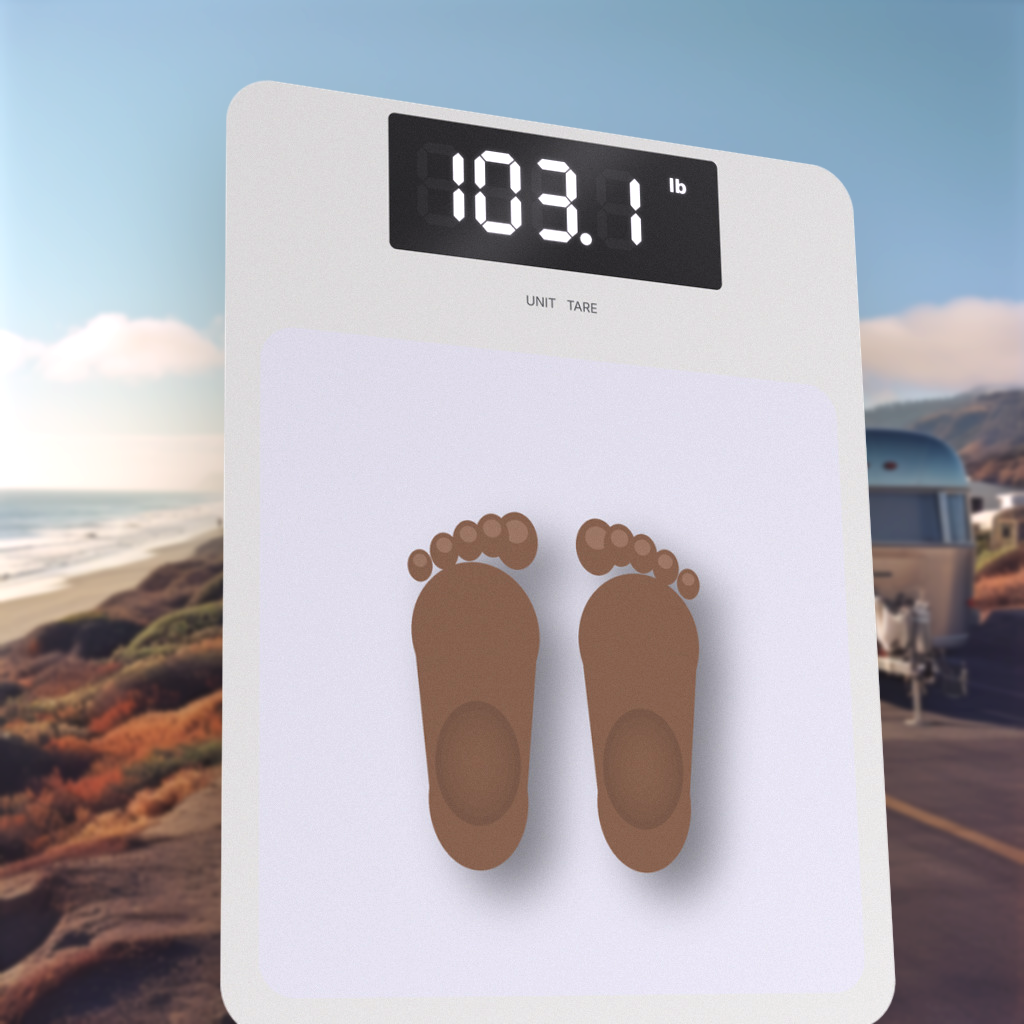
**103.1** lb
